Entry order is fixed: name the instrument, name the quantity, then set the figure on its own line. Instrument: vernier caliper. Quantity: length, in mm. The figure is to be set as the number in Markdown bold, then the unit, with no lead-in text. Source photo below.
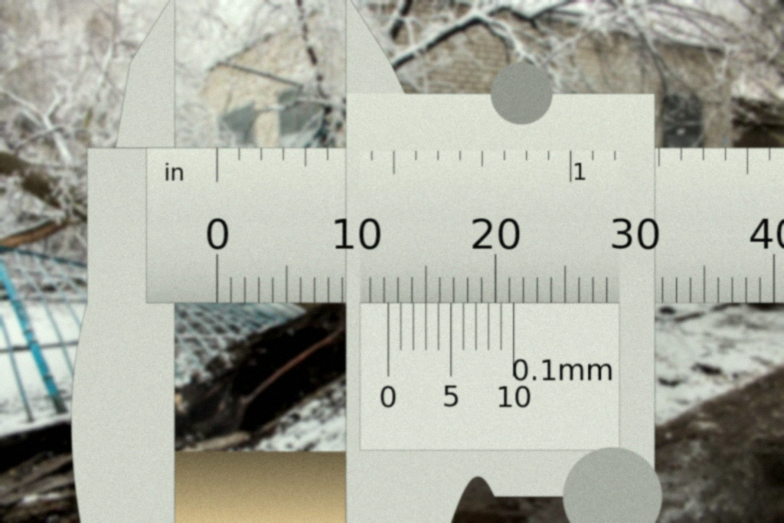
**12.3** mm
